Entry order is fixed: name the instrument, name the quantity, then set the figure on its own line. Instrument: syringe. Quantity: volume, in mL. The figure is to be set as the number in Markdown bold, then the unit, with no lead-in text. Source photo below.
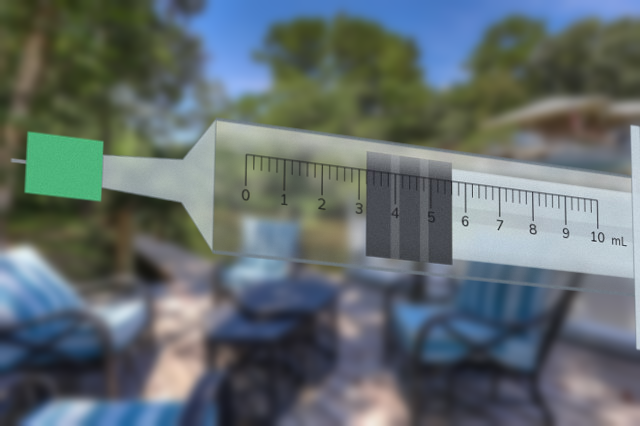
**3.2** mL
